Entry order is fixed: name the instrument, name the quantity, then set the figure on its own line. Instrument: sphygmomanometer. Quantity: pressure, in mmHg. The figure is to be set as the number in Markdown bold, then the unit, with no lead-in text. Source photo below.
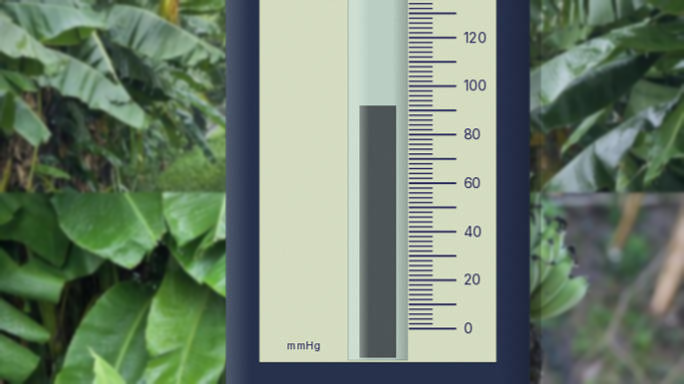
**92** mmHg
